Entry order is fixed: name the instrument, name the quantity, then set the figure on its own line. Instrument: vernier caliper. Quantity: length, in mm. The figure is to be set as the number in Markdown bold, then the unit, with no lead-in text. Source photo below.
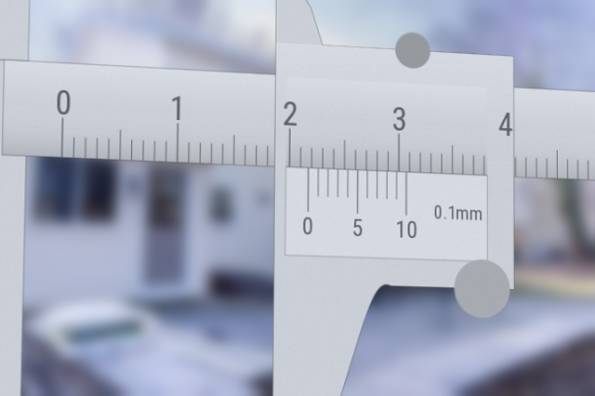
**21.7** mm
